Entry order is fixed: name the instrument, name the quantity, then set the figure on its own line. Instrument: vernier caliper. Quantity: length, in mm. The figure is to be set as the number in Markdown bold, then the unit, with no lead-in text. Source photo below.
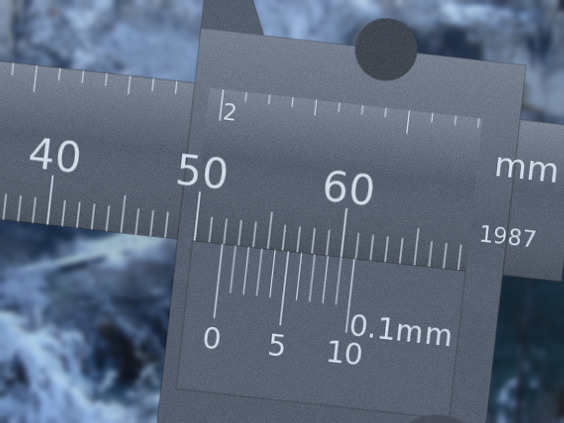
**51.9** mm
